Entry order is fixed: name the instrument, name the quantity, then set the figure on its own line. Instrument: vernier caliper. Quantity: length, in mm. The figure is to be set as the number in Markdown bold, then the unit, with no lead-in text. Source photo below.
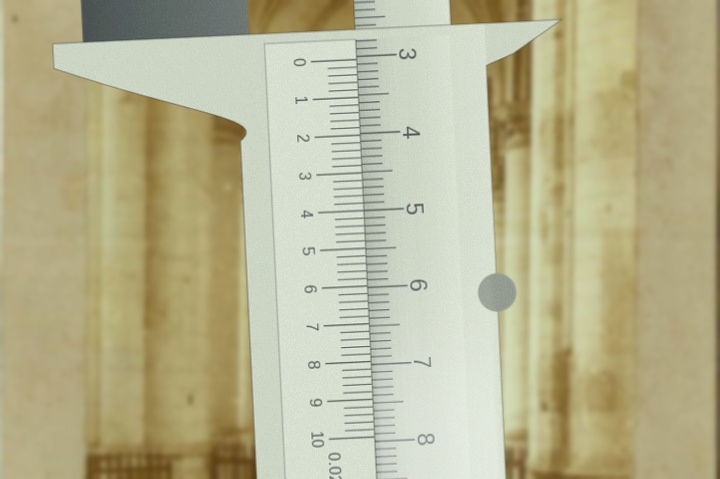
**30.4** mm
